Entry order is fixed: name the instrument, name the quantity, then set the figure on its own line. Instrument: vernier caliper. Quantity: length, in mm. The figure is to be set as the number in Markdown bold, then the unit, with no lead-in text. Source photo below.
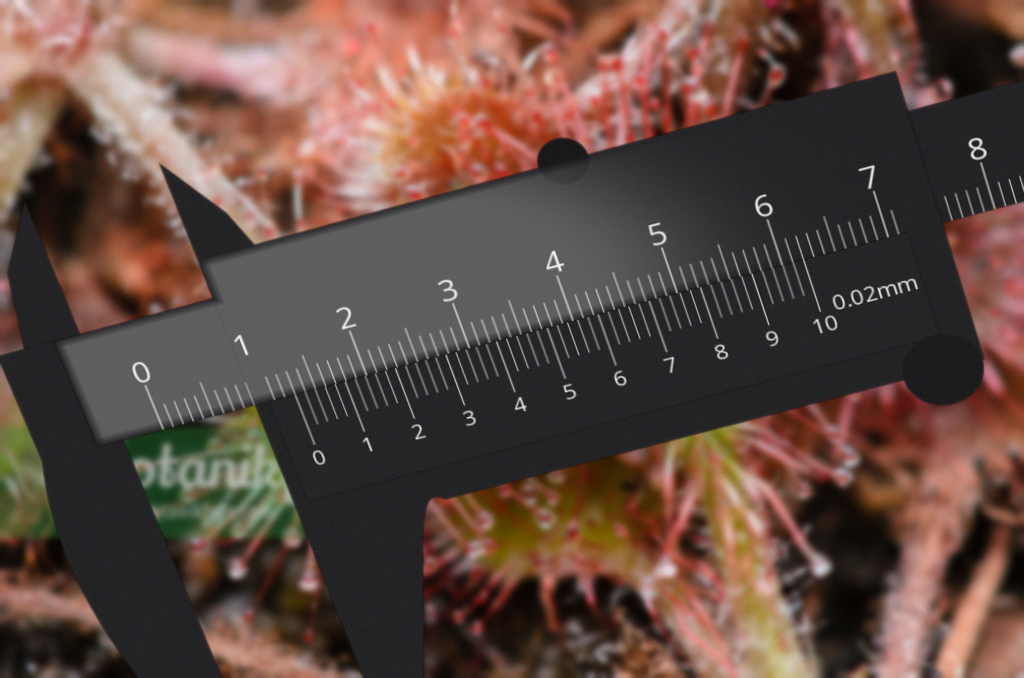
**13.0** mm
